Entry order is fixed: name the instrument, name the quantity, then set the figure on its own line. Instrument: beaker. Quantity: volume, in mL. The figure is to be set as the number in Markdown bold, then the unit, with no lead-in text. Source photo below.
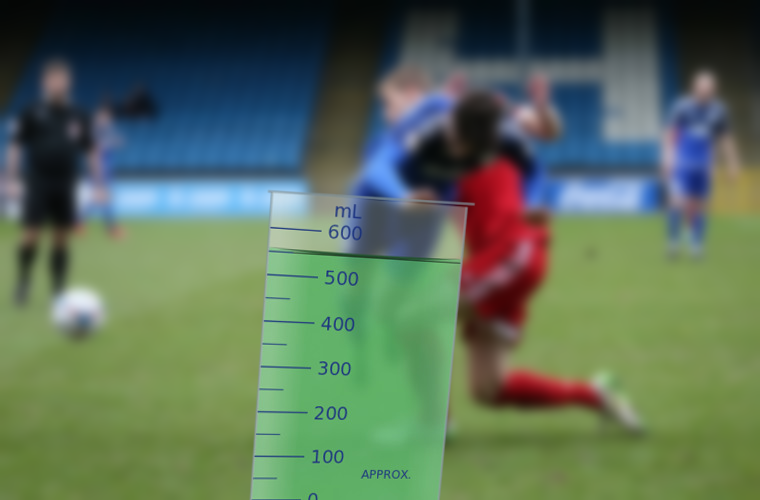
**550** mL
